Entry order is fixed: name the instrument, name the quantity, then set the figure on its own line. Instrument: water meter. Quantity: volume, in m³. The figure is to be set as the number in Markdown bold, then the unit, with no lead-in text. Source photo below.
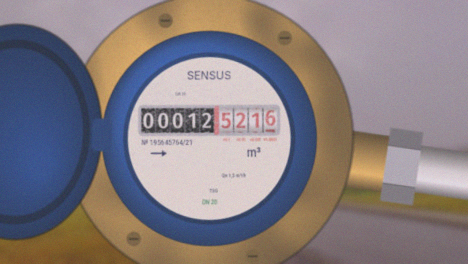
**12.5216** m³
